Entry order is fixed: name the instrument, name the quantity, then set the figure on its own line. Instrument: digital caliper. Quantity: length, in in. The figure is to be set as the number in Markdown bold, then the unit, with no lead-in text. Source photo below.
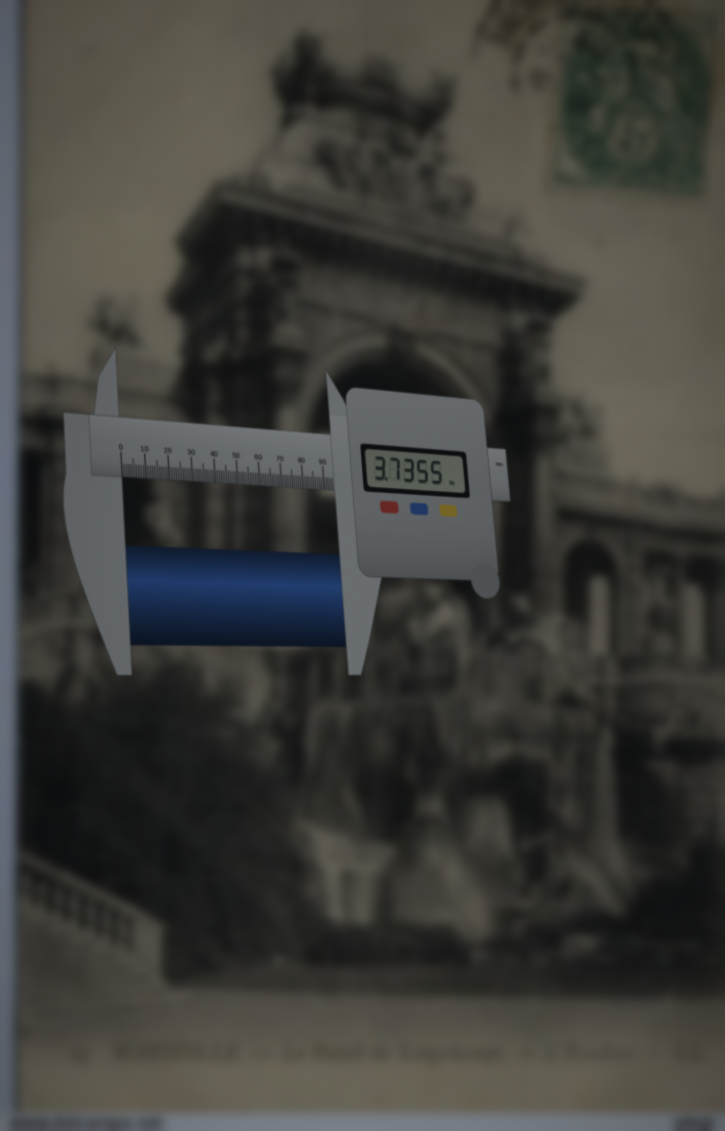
**3.7355** in
